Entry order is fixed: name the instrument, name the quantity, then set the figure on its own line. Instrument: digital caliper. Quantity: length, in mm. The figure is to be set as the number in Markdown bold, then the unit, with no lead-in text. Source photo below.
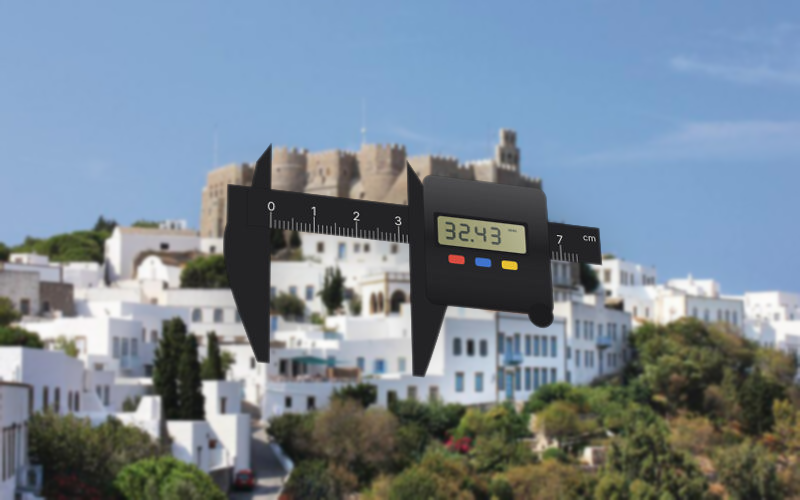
**32.43** mm
